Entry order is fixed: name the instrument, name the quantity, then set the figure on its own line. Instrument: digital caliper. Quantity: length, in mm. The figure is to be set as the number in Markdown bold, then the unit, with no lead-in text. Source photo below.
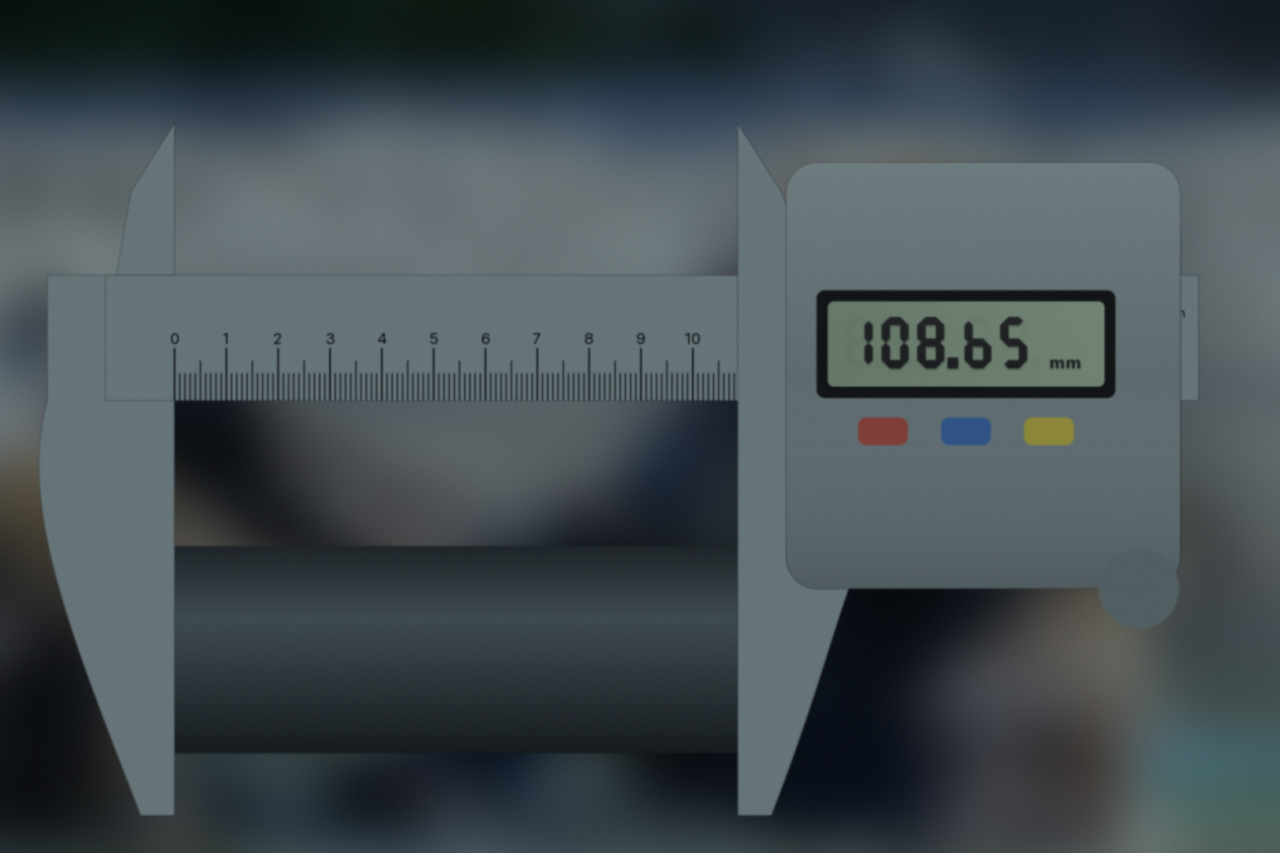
**108.65** mm
